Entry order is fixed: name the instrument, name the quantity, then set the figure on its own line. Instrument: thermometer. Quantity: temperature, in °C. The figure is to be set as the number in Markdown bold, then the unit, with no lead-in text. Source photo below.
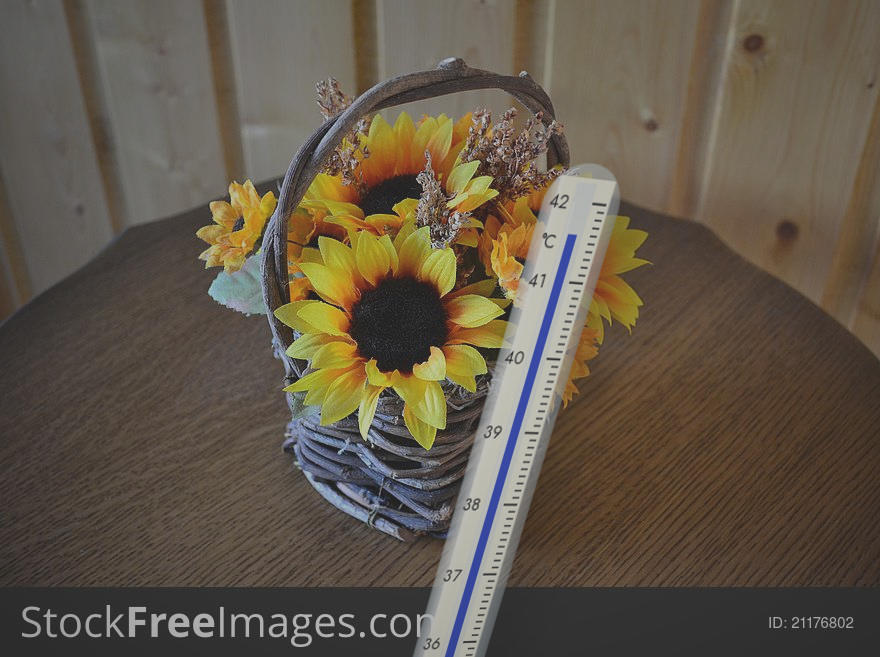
**41.6** °C
